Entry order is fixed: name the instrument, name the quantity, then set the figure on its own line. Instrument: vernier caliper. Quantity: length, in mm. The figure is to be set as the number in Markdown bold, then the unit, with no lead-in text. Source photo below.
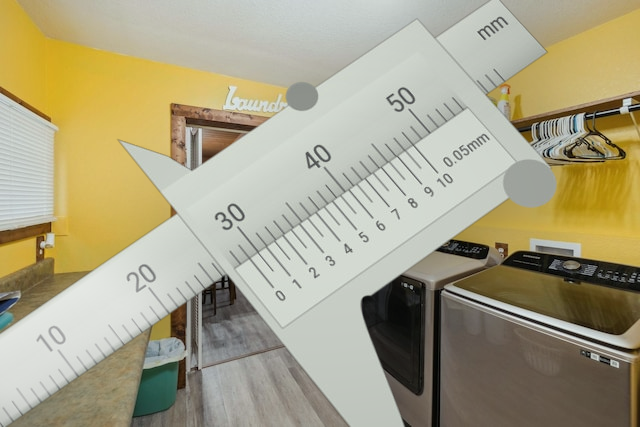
**29.0** mm
